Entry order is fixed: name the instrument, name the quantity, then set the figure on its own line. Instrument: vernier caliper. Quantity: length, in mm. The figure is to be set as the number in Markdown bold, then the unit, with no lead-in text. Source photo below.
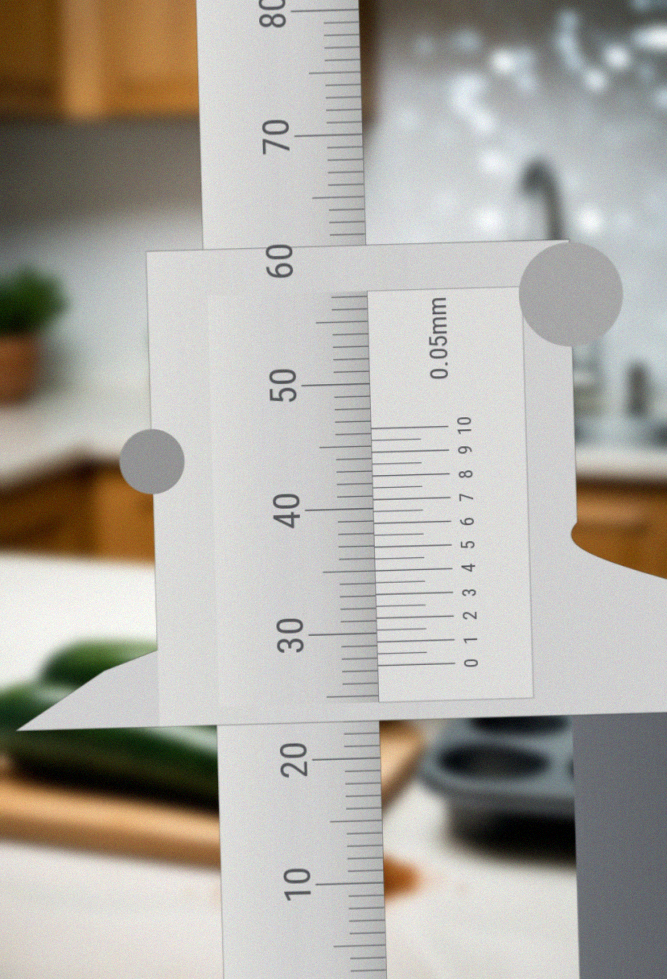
**27.4** mm
